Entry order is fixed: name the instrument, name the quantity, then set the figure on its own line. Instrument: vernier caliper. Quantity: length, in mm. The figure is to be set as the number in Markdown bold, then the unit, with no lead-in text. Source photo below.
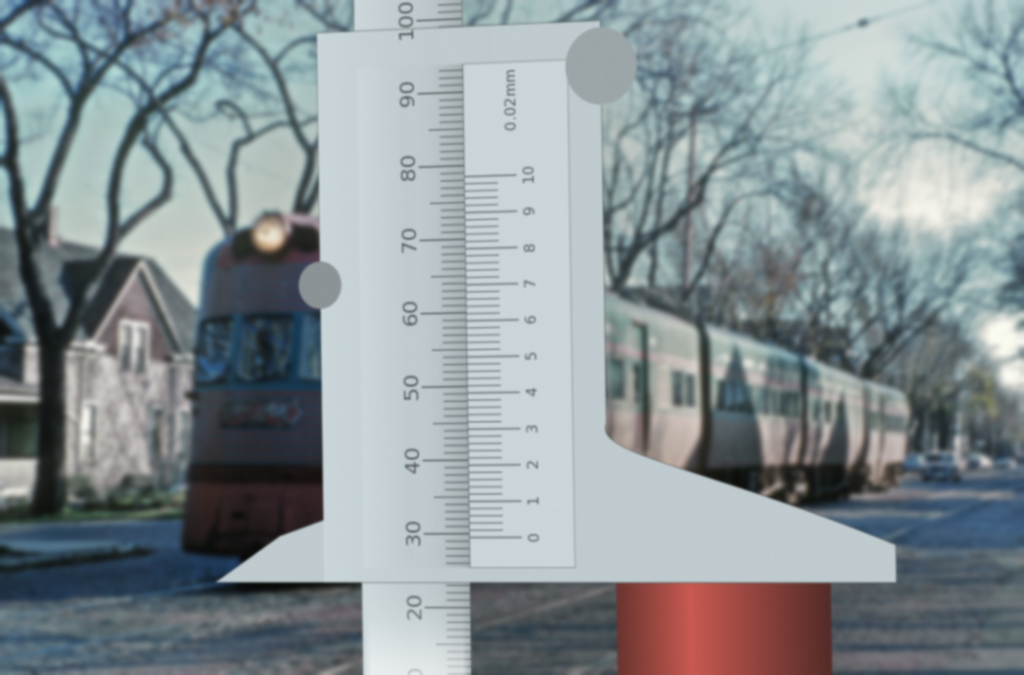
**29.5** mm
